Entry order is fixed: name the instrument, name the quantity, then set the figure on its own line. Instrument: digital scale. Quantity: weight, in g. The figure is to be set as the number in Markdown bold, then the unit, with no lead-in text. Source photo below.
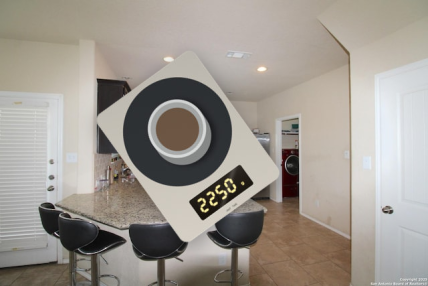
**2250** g
